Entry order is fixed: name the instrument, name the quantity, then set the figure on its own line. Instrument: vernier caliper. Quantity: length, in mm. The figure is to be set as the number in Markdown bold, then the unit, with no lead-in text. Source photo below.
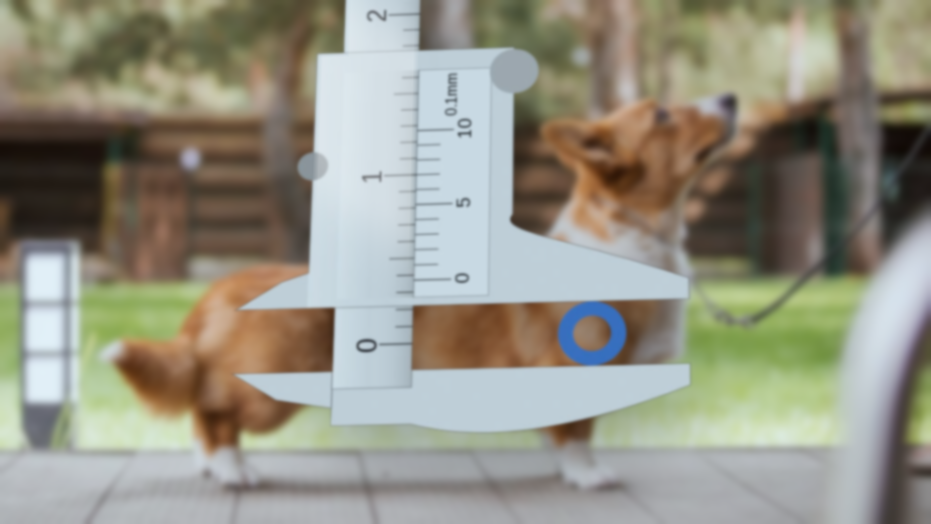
**3.7** mm
